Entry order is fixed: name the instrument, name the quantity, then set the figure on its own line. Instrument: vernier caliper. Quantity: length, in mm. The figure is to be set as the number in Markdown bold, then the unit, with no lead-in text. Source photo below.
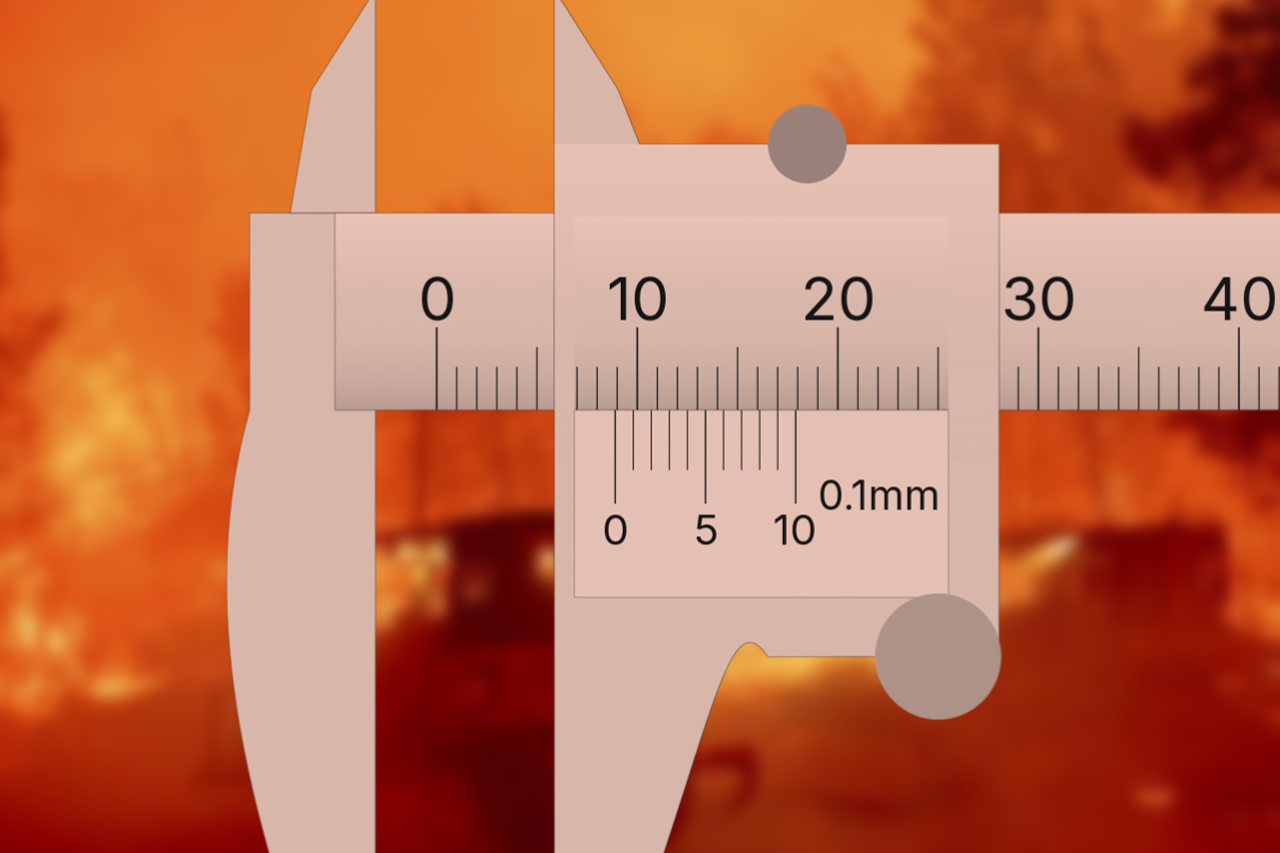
**8.9** mm
